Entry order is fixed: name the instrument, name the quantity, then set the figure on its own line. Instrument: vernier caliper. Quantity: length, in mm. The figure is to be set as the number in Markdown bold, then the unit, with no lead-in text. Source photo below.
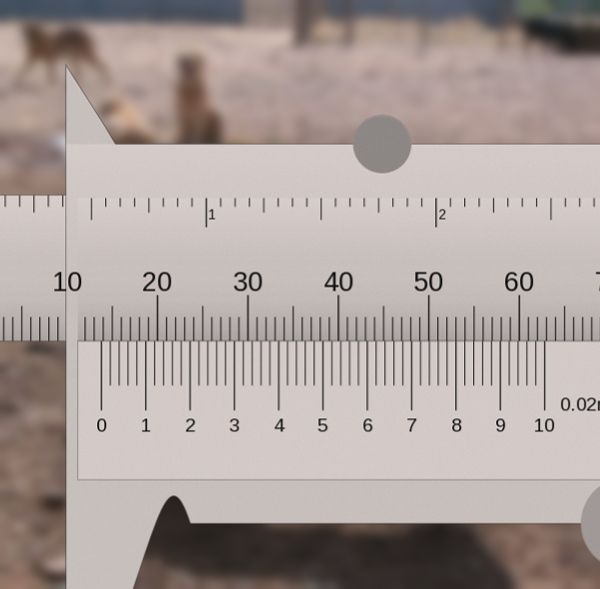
**13.8** mm
